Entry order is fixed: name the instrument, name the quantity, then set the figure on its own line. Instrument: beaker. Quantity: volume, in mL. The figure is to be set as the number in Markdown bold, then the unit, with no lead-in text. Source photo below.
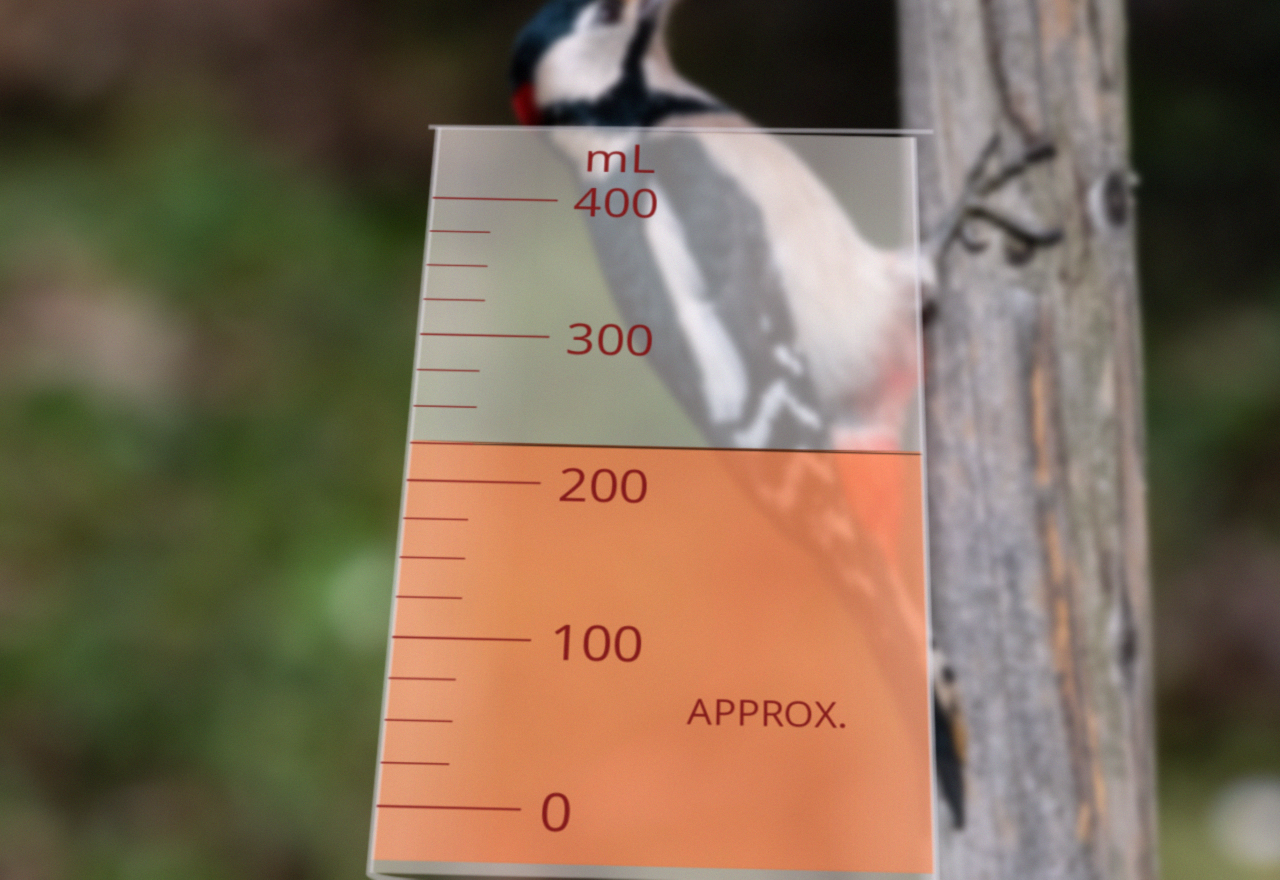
**225** mL
